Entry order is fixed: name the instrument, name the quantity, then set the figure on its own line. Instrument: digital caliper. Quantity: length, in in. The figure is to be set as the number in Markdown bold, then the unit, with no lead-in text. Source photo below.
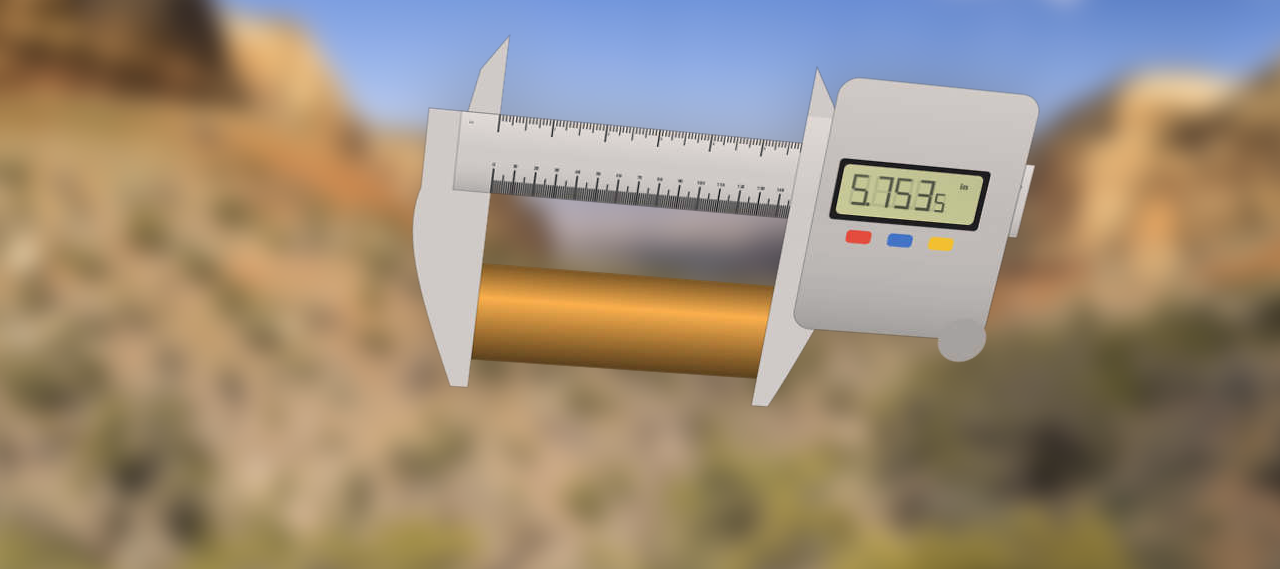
**5.7535** in
